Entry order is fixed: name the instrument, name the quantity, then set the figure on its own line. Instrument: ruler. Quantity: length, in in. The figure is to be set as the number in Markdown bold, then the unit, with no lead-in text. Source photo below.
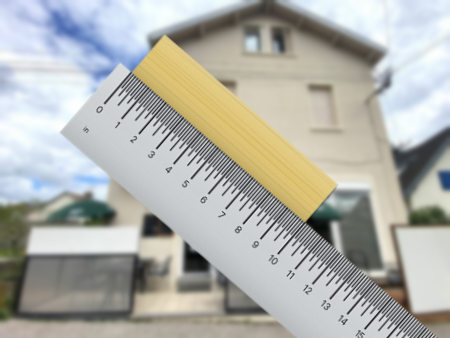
**10** in
